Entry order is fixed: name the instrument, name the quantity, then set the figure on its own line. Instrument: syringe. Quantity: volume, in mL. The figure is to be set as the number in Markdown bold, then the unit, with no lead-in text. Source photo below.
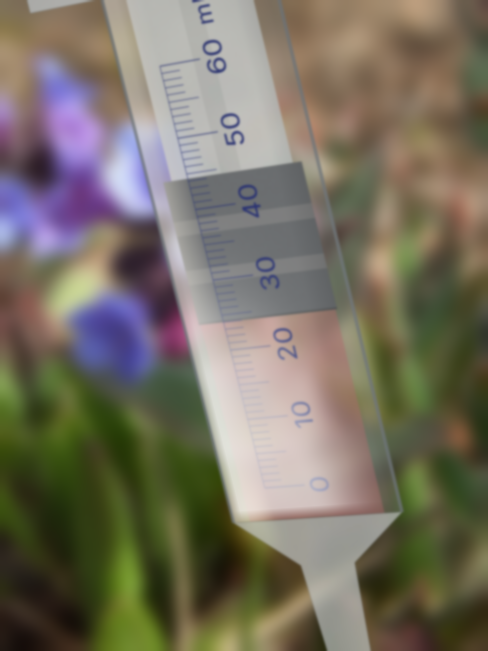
**24** mL
